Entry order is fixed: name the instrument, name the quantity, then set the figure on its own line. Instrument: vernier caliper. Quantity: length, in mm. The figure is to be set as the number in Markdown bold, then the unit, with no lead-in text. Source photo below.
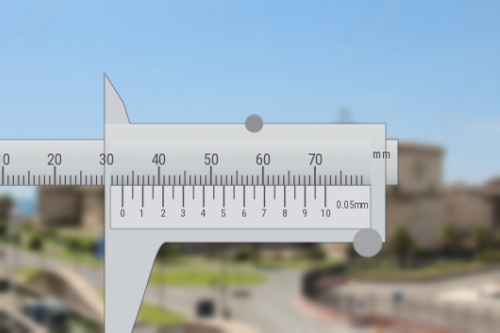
**33.0** mm
